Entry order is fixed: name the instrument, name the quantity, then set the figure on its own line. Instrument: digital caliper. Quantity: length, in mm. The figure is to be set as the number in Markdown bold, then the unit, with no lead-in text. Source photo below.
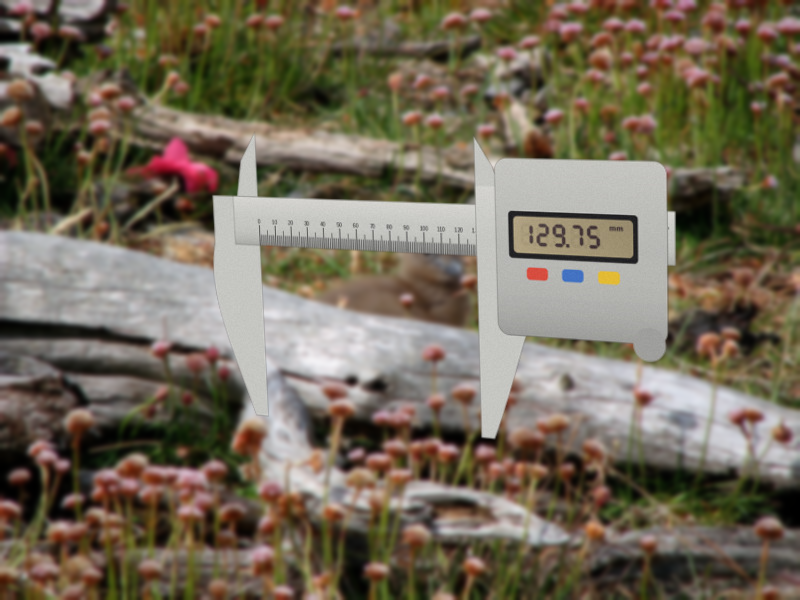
**129.75** mm
